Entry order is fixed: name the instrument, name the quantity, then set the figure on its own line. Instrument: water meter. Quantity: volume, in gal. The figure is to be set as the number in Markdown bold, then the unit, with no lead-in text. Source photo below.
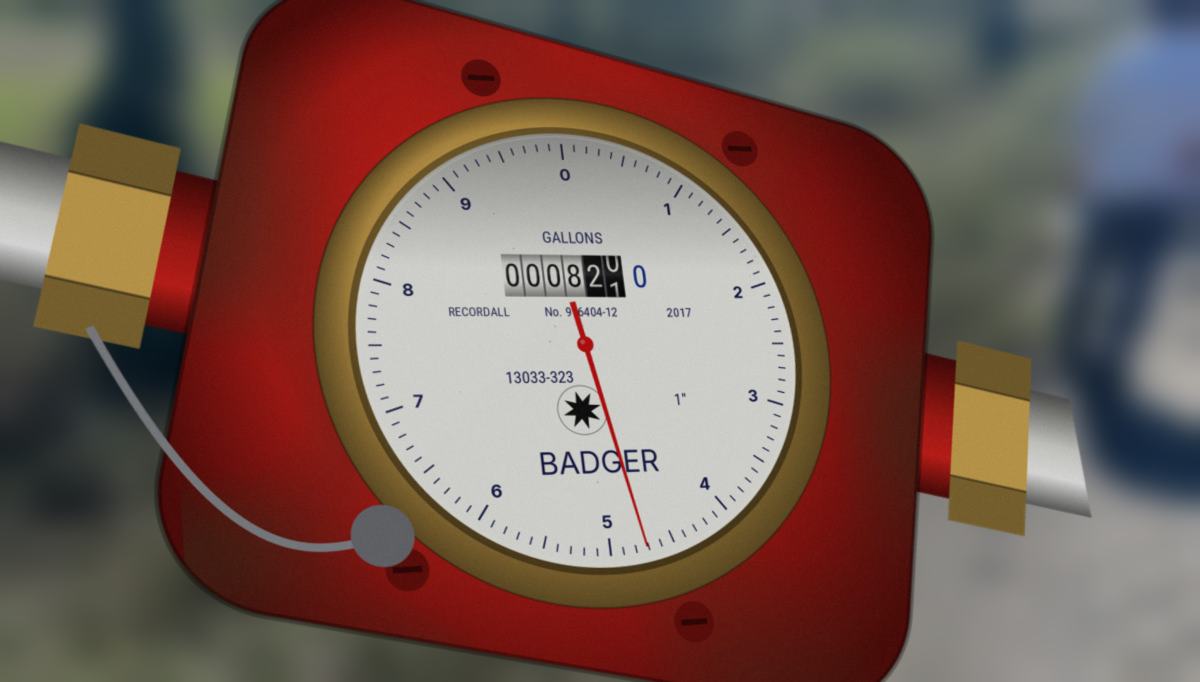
**8204.7** gal
